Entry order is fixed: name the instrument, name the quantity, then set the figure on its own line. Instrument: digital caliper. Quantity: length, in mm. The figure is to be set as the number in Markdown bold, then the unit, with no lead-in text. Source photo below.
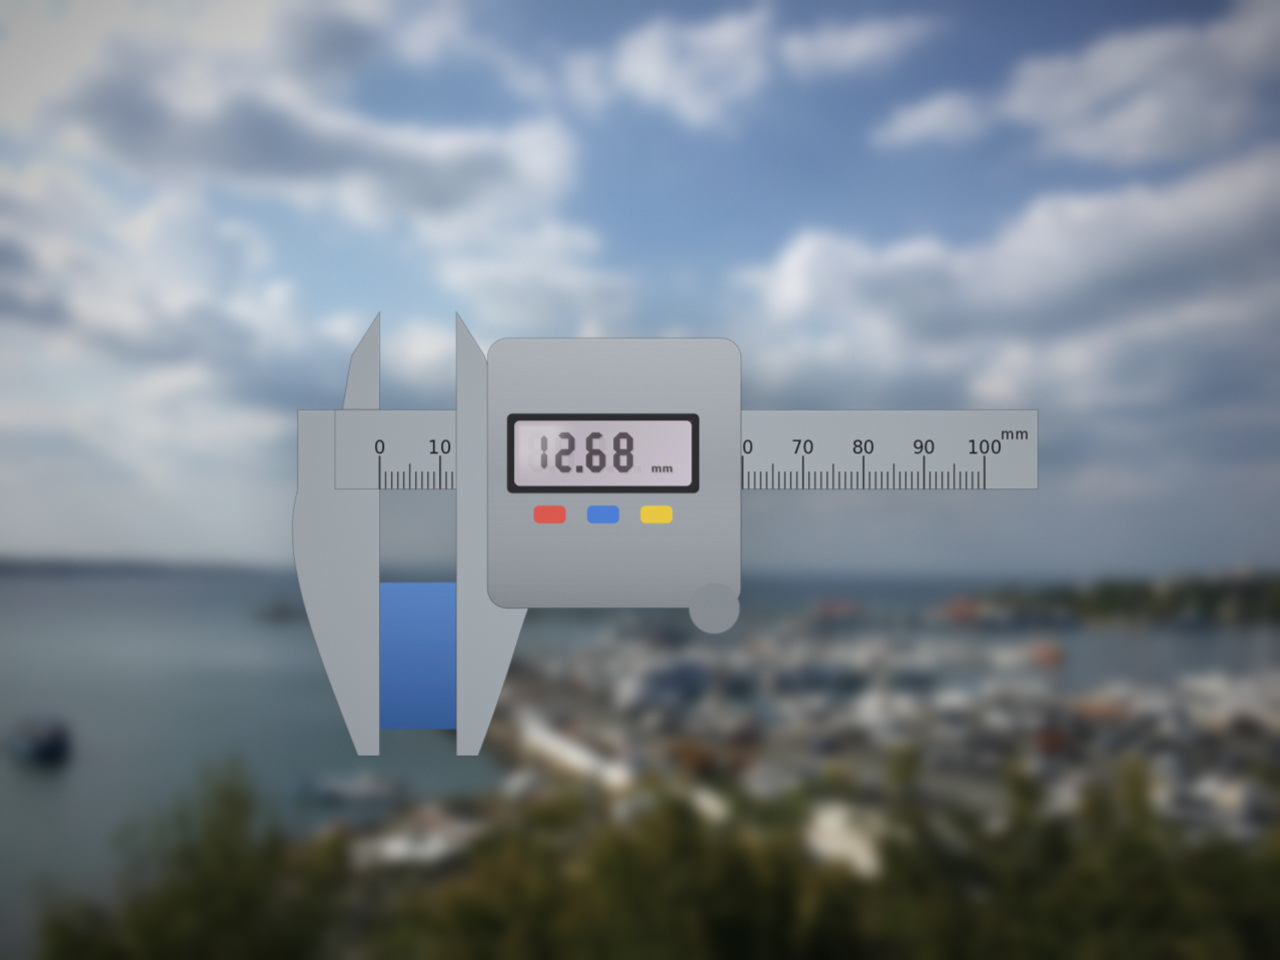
**12.68** mm
